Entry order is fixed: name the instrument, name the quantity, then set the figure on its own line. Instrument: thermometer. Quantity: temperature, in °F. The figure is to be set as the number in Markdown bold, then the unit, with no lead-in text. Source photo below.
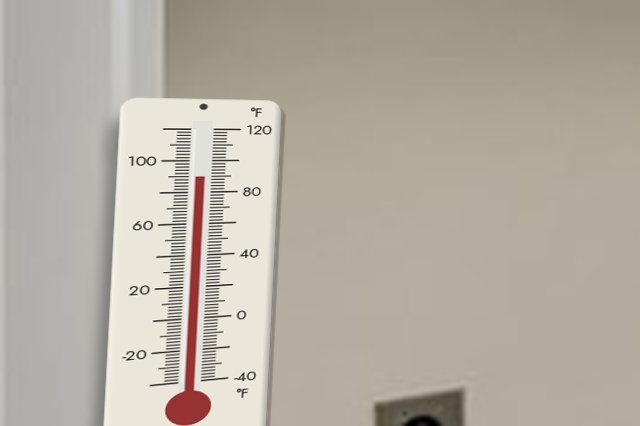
**90** °F
